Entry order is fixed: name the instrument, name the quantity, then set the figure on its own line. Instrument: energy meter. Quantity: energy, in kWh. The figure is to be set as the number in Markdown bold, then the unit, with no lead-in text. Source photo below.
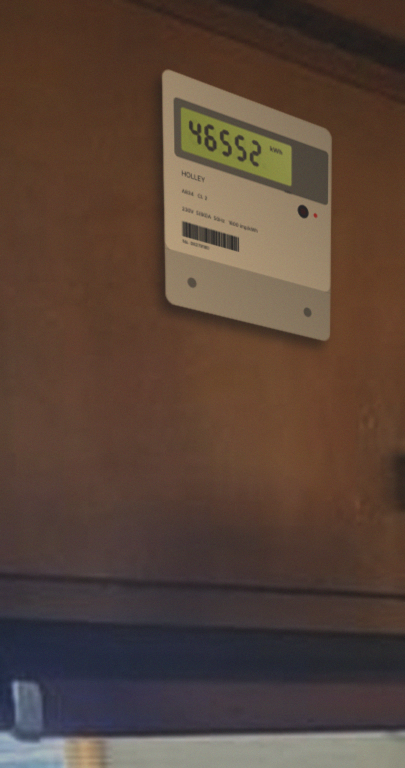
**46552** kWh
